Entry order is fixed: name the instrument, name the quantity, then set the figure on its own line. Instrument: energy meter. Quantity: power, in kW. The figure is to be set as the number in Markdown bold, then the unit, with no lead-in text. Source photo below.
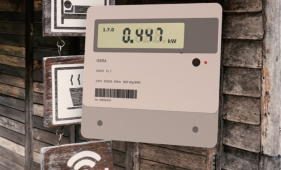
**0.447** kW
